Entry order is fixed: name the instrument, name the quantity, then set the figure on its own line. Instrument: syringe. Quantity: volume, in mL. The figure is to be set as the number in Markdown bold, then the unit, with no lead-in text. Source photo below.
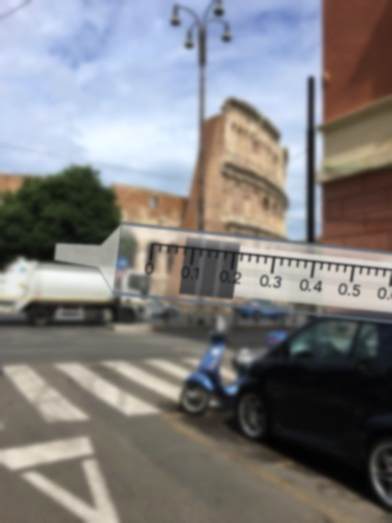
**0.08** mL
